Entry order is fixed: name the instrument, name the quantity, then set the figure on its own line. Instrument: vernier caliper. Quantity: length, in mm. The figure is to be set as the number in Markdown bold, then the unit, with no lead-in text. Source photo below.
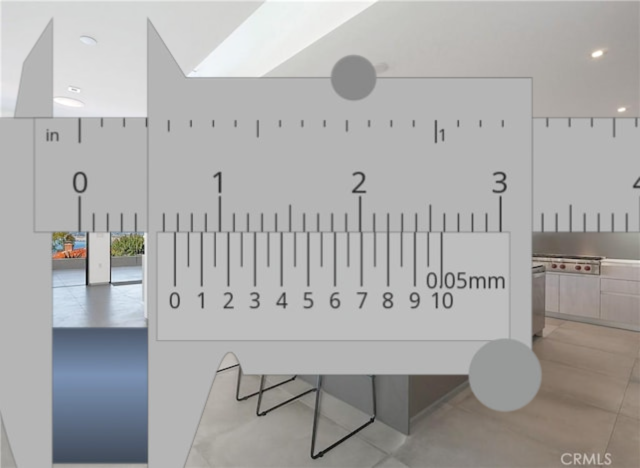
**6.8** mm
